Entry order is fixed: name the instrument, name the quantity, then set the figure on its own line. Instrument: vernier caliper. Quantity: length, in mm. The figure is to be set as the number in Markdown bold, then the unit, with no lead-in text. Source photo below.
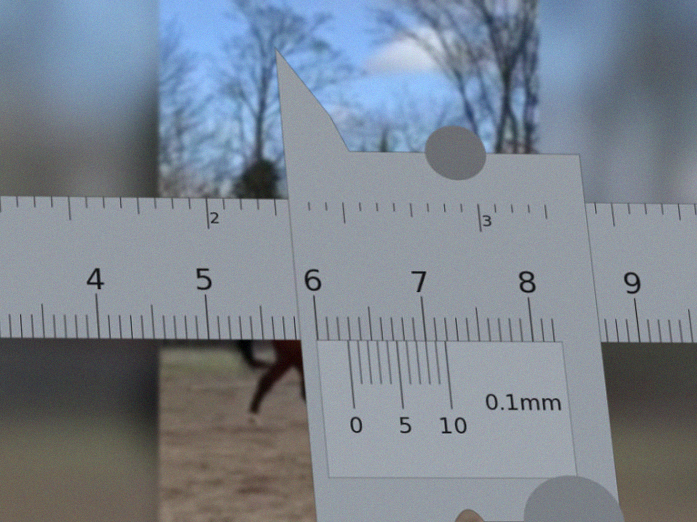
**62.8** mm
